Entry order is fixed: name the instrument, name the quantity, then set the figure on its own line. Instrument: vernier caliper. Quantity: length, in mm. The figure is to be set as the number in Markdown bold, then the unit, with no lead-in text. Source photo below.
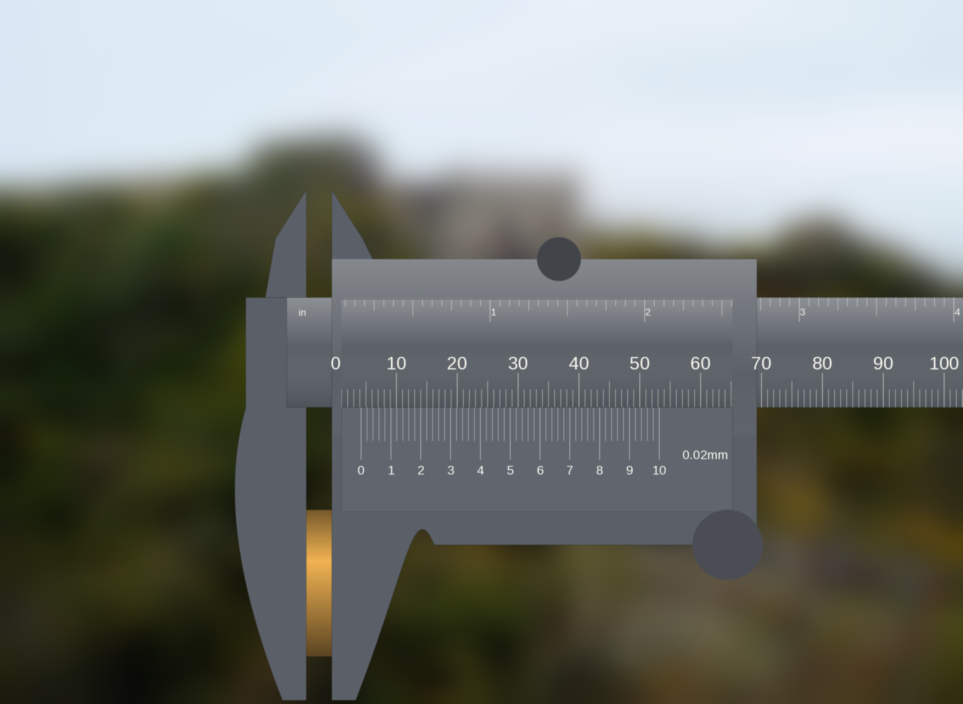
**4.2** mm
